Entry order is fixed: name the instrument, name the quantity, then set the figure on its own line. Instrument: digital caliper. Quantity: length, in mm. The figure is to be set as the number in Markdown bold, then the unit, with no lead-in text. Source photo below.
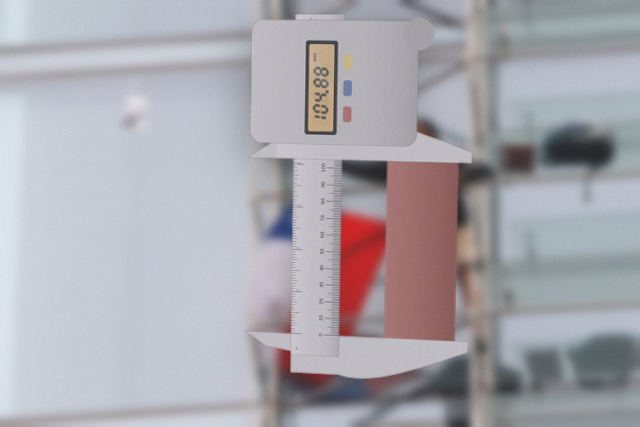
**104.88** mm
